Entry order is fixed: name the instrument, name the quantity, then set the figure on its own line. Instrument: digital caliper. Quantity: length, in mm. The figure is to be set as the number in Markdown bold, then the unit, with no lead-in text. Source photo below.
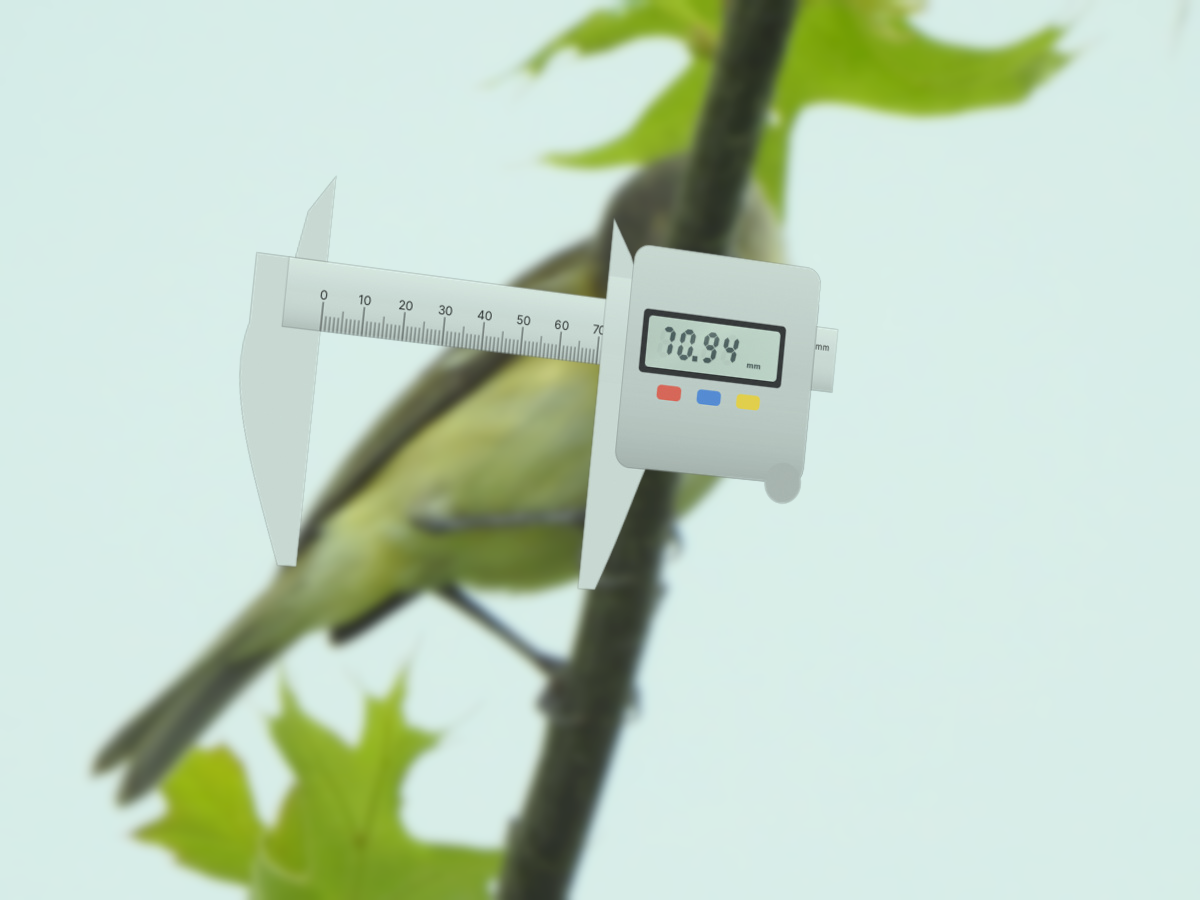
**70.94** mm
